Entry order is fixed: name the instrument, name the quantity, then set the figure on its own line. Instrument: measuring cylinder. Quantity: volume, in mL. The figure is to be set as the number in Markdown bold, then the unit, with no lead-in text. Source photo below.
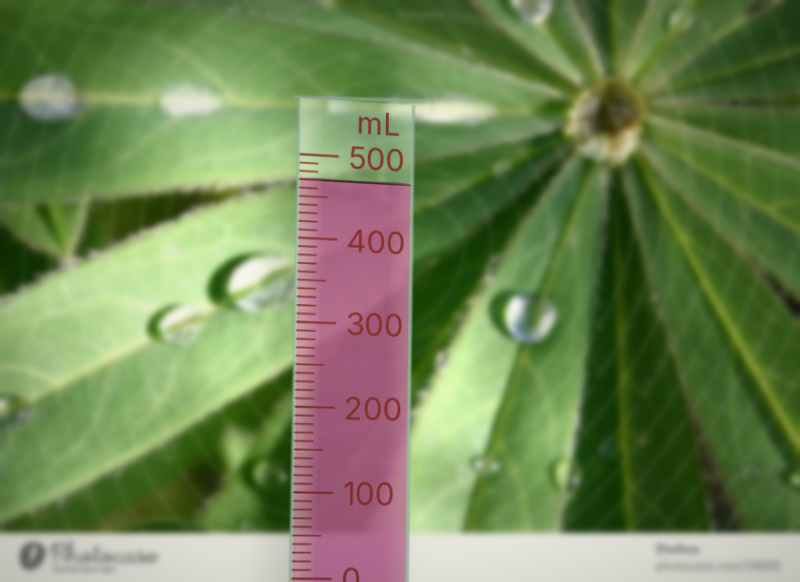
**470** mL
